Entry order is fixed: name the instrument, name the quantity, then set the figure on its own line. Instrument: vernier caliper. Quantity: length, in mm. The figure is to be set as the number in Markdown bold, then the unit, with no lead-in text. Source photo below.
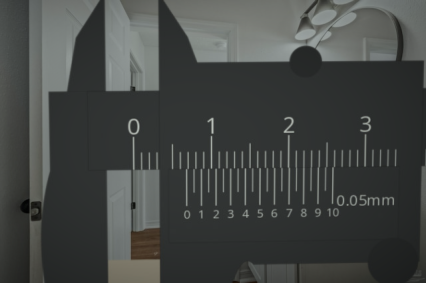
**6.8** mm
